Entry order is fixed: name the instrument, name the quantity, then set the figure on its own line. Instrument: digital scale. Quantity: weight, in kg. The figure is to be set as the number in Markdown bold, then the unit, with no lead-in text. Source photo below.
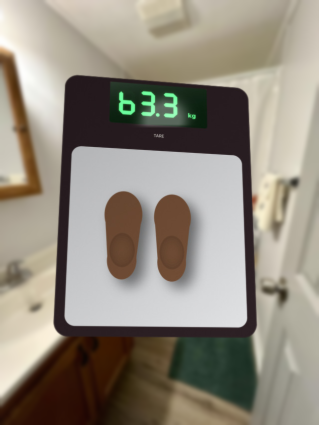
**63.3** kg
